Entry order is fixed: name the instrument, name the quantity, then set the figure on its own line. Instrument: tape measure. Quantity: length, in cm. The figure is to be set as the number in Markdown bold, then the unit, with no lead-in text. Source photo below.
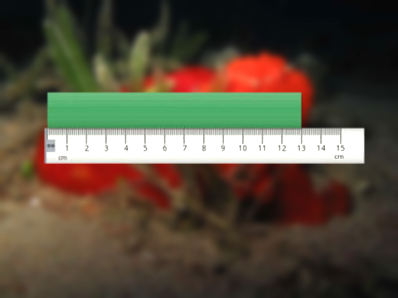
**13** cm
